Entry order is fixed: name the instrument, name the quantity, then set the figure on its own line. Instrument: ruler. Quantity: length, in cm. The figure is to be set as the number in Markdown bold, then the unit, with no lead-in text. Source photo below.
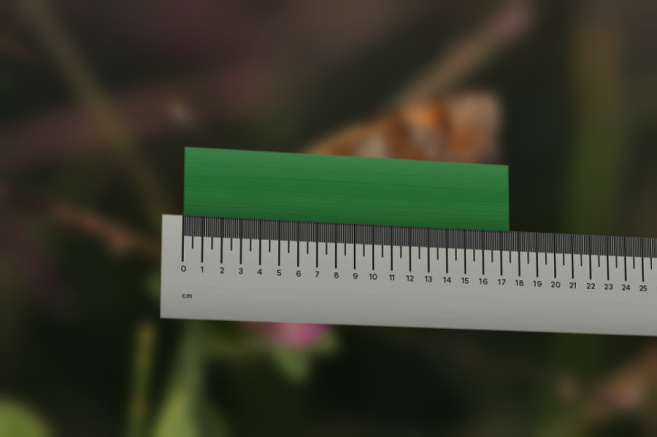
**17.5** cm
